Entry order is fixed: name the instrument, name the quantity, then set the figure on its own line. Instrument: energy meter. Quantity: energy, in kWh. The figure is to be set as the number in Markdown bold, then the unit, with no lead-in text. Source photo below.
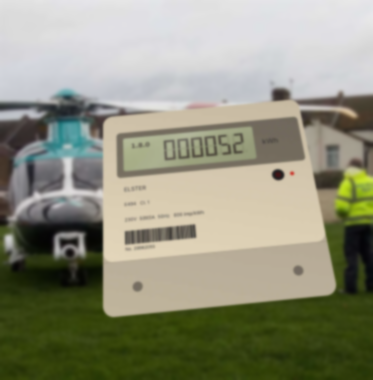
**52** kWh
